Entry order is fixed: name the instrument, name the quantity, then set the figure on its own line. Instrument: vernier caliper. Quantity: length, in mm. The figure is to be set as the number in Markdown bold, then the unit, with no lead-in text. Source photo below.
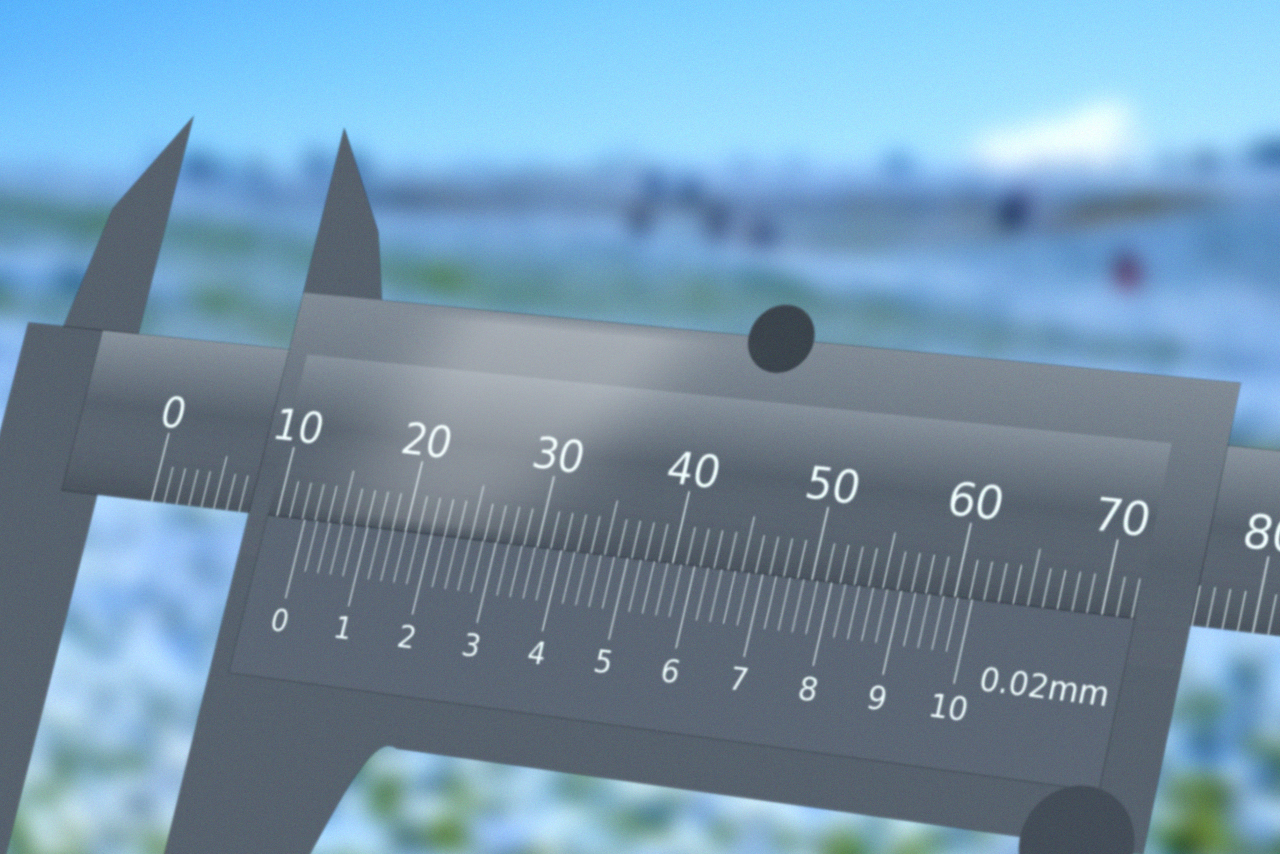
**12.2** mm
